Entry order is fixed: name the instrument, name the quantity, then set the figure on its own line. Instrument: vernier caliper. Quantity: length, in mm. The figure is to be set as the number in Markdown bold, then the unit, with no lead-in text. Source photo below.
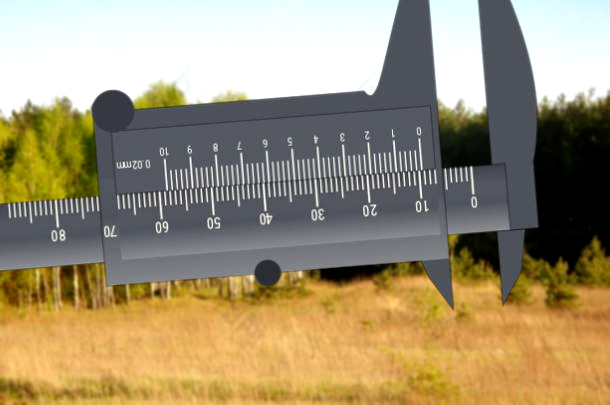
**9.5** mm
